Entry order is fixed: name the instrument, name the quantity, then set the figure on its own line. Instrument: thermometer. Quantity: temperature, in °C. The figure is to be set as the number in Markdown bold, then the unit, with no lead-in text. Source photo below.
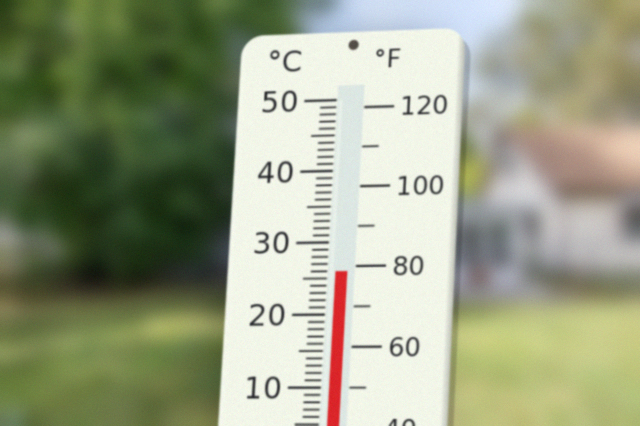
**26** °C
